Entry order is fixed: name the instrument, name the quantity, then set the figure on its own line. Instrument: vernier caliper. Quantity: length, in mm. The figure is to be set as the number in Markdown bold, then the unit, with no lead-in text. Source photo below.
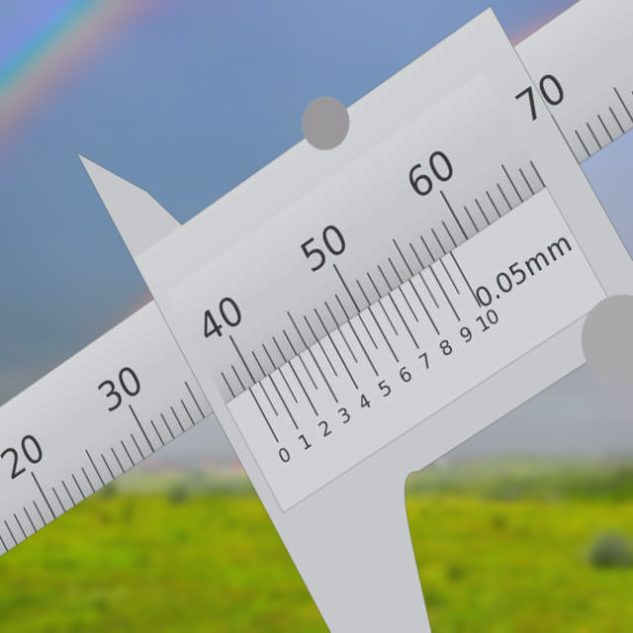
**39.4** mm
